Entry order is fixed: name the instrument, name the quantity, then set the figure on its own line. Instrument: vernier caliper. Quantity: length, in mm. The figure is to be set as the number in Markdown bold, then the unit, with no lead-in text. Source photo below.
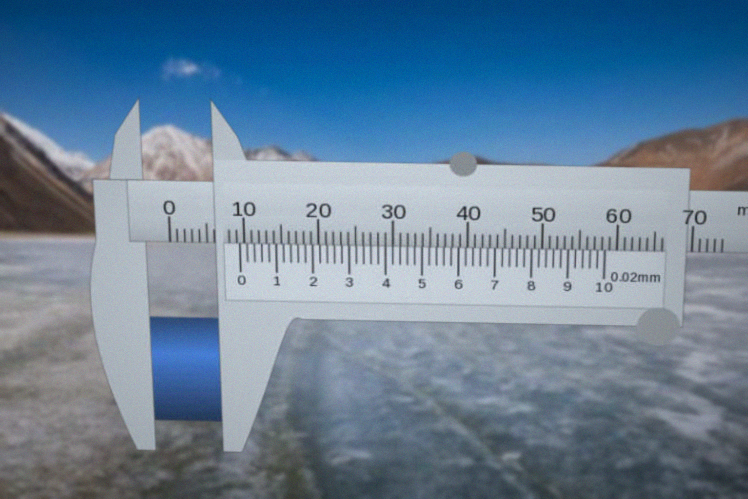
**9.4** mm
